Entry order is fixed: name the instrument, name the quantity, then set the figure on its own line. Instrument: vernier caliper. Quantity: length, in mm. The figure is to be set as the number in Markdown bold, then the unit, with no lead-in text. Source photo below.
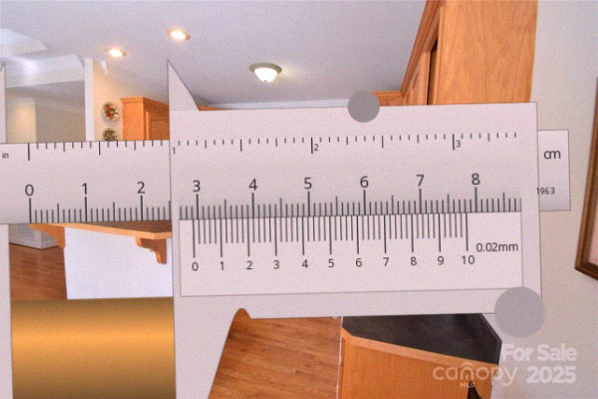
**29.2** mm
